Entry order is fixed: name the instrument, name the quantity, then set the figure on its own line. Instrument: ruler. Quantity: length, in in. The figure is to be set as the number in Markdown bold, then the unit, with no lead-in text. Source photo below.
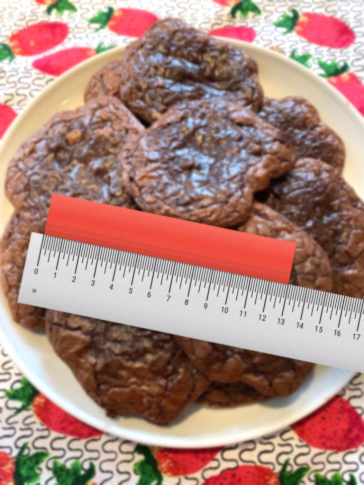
**13** in
